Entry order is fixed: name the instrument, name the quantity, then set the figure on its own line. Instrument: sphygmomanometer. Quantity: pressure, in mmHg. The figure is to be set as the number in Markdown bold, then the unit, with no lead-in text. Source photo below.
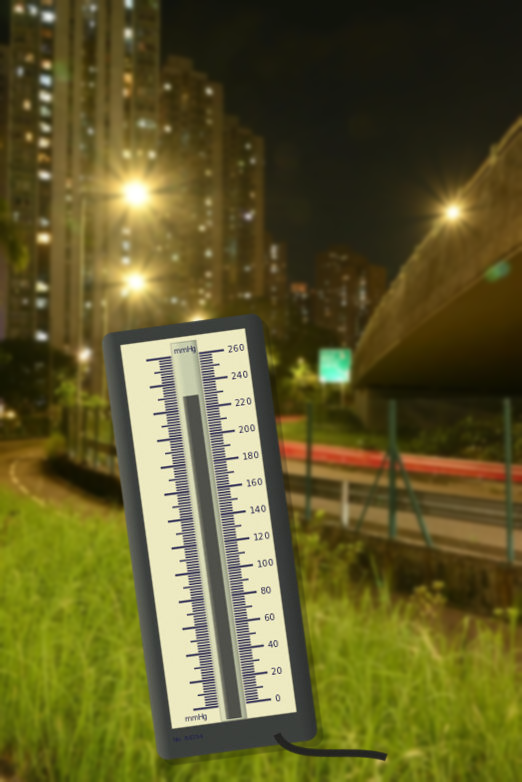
**230** mmHg
